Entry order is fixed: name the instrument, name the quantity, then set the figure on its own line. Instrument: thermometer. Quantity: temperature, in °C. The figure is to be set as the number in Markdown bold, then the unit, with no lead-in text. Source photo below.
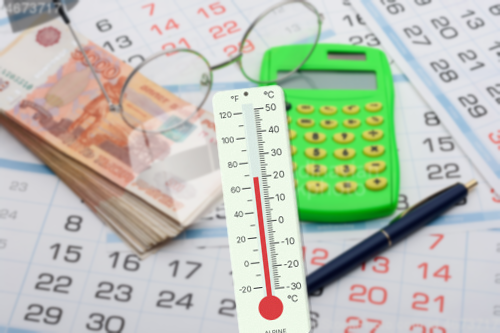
**20** °C
